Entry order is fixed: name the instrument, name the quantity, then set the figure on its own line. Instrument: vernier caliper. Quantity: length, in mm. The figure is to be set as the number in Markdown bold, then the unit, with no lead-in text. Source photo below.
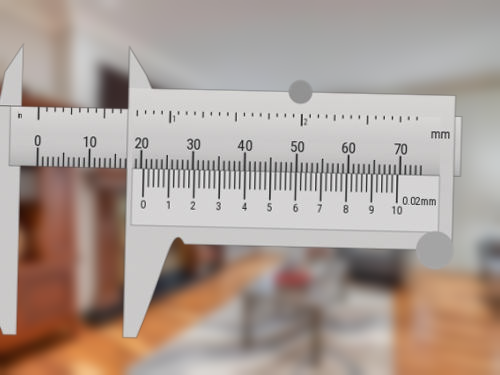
**20.5** mm
